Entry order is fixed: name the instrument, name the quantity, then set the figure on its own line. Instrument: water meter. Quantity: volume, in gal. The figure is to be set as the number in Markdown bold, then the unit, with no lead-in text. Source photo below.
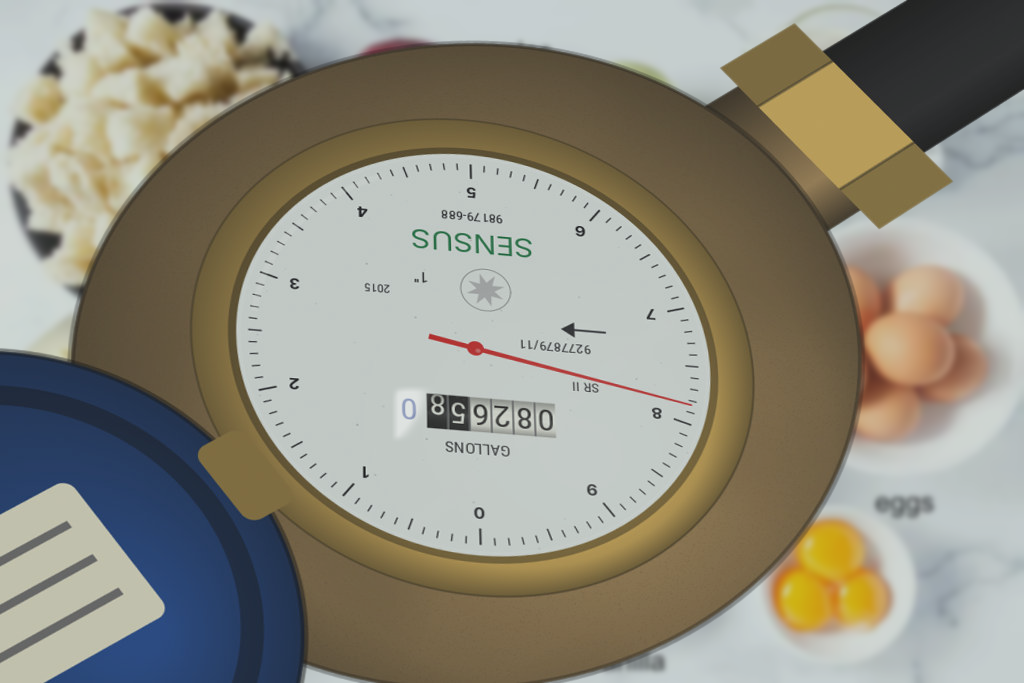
**826577.8** gal
